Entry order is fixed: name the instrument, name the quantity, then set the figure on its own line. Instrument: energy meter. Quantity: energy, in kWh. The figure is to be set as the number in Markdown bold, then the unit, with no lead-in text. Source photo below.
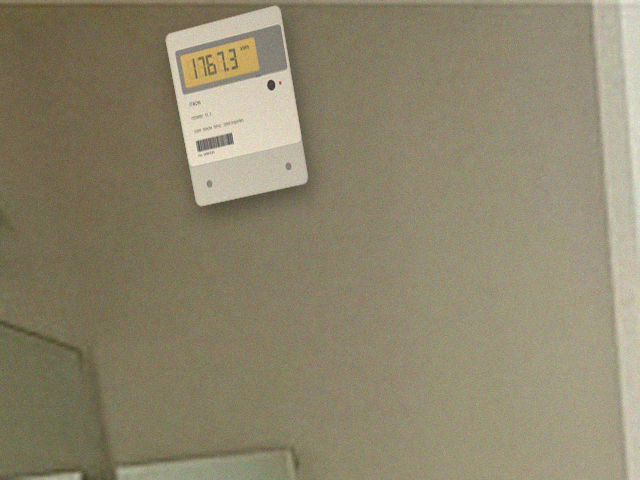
**1767.3** kWh
